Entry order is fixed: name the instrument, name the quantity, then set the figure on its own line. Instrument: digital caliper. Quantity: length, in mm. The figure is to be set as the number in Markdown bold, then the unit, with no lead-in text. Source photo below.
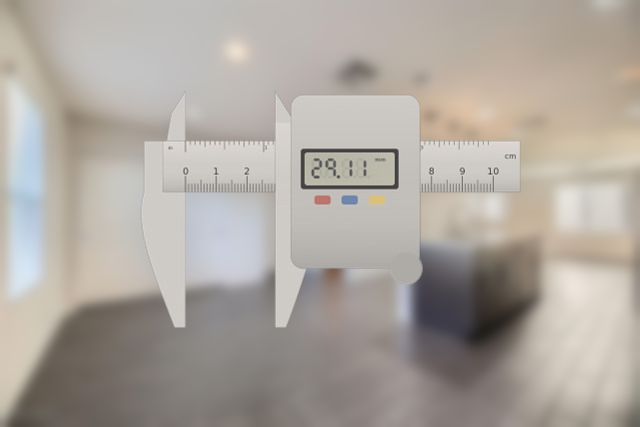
**29.11** mm
